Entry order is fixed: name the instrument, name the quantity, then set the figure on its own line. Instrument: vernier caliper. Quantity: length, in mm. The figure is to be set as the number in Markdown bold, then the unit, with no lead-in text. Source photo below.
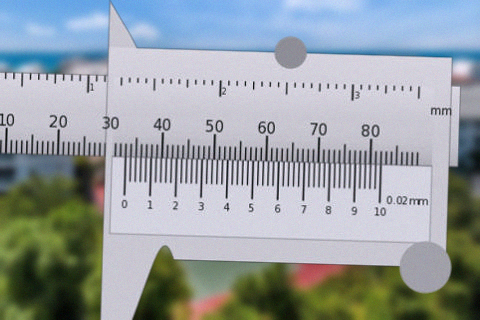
**33.0** mm
